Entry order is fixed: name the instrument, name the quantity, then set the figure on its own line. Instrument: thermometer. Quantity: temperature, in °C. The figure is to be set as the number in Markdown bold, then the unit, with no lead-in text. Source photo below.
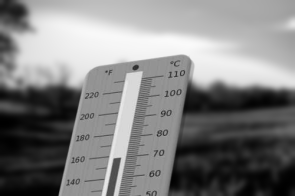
**70** °C
